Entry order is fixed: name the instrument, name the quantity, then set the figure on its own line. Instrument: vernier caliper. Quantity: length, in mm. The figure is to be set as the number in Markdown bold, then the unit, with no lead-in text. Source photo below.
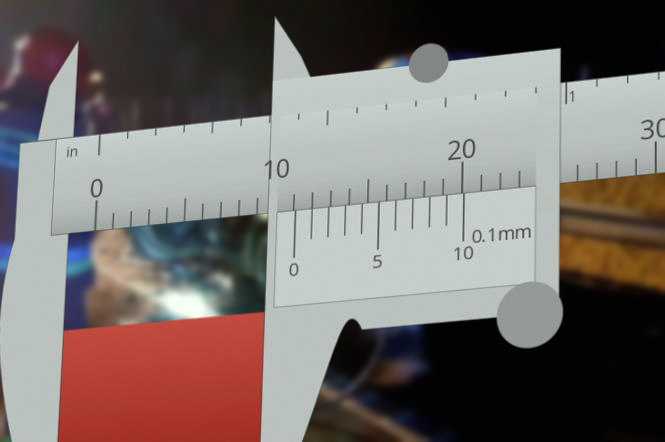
**11.1** mm
